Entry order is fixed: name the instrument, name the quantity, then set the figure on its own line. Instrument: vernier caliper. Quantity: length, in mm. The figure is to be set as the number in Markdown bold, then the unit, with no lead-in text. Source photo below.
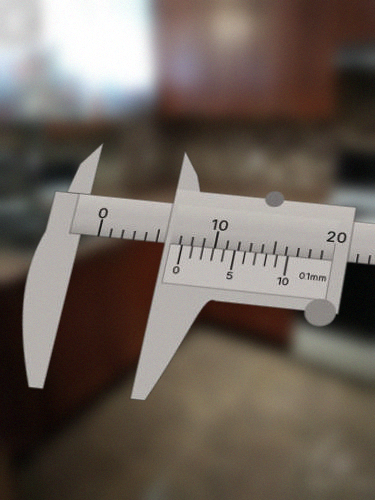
**7.2** mm
